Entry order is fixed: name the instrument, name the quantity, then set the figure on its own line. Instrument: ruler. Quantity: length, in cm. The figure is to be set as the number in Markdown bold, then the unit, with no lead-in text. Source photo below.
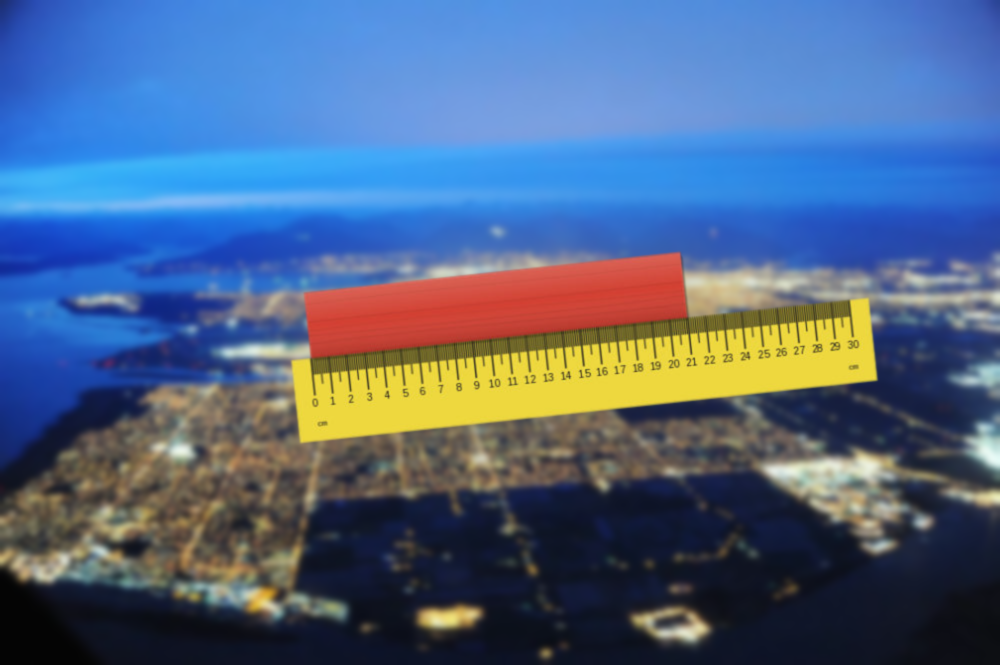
**21** cm
